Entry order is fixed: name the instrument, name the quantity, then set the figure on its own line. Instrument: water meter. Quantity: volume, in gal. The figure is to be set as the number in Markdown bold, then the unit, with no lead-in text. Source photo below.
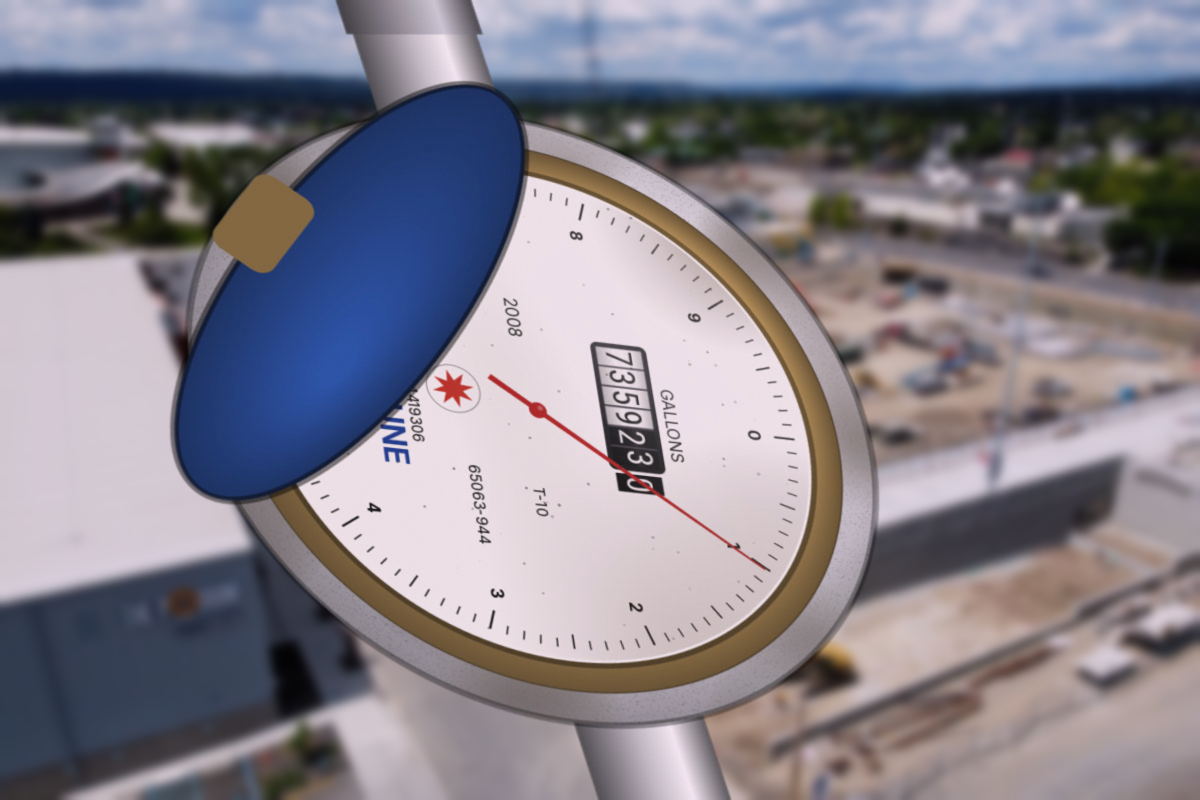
**7359231.0** gal
